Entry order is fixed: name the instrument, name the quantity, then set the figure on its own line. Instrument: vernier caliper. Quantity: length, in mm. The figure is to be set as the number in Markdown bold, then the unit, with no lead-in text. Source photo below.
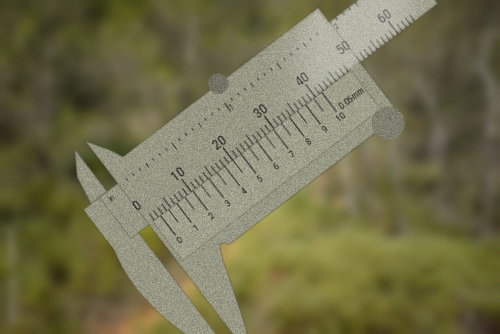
**2.5** mm
